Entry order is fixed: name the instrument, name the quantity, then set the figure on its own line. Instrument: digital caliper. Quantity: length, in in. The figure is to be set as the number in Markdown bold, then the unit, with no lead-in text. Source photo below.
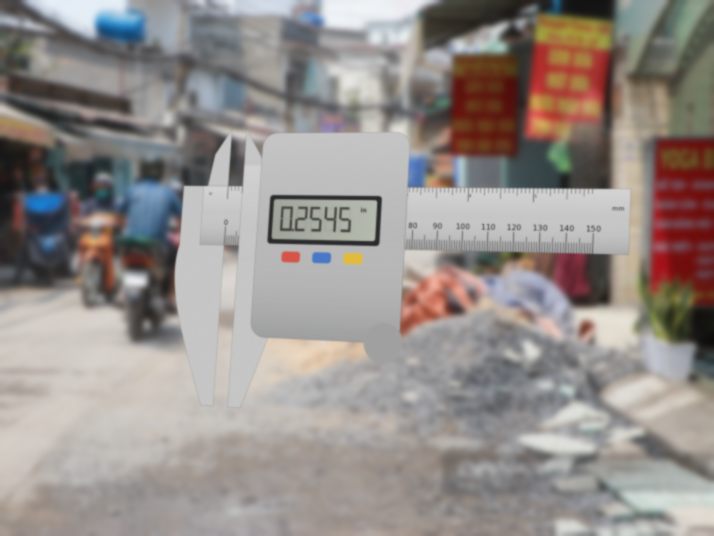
**0.2545** in
